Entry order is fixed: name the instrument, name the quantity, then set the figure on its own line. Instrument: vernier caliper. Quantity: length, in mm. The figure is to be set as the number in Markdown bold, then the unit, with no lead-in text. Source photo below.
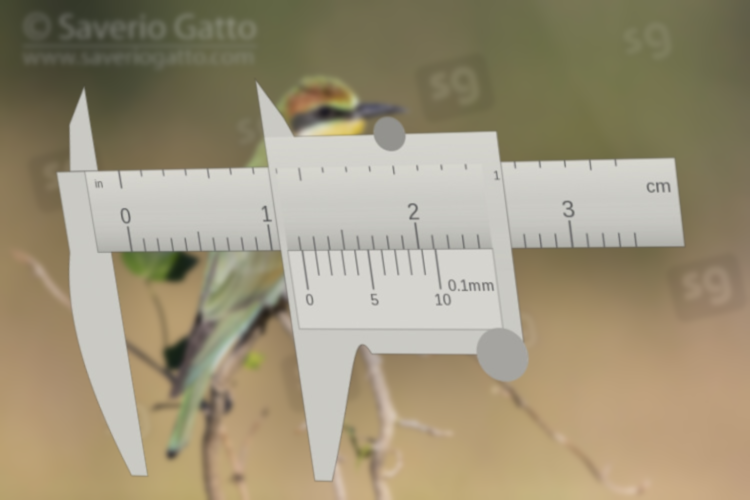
**12.1** mm
